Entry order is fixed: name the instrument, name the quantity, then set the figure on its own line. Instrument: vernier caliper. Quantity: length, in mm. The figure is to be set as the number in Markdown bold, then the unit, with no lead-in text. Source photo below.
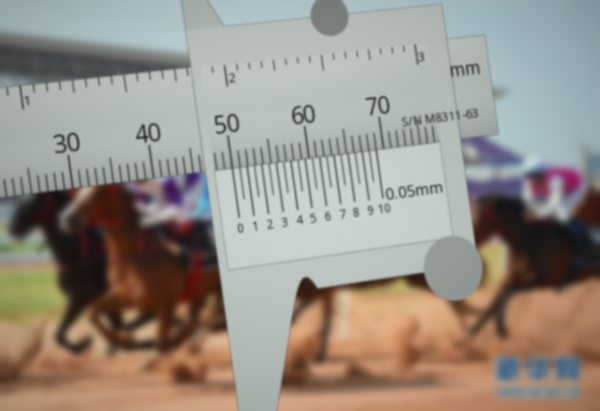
**50.0** mm
